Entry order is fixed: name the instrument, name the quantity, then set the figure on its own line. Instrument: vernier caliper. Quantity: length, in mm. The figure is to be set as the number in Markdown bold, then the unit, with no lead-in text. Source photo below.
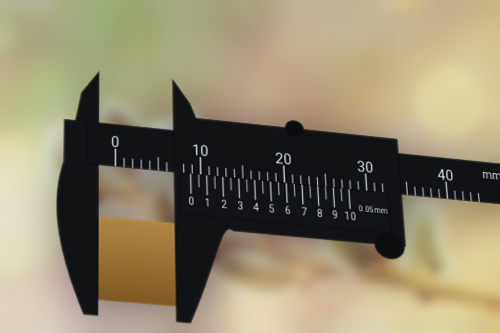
**8.8** mm
